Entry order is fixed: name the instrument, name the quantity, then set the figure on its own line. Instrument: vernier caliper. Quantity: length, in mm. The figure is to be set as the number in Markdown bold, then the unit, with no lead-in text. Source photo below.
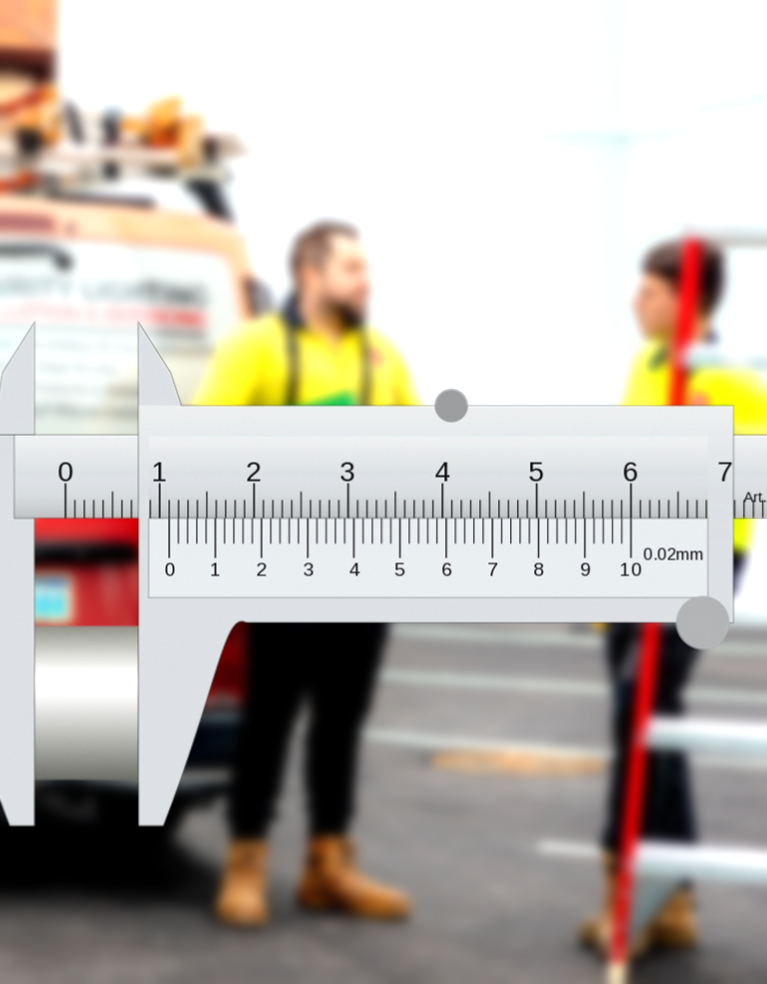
**11.0** mm
